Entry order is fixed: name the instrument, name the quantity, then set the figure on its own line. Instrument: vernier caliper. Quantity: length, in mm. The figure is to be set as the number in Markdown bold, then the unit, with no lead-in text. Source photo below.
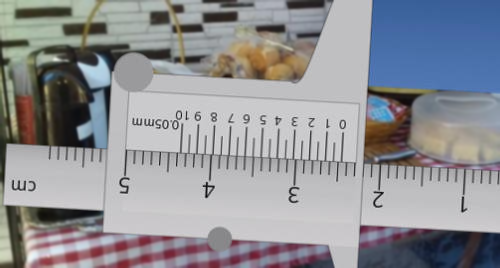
**24.6** mm
